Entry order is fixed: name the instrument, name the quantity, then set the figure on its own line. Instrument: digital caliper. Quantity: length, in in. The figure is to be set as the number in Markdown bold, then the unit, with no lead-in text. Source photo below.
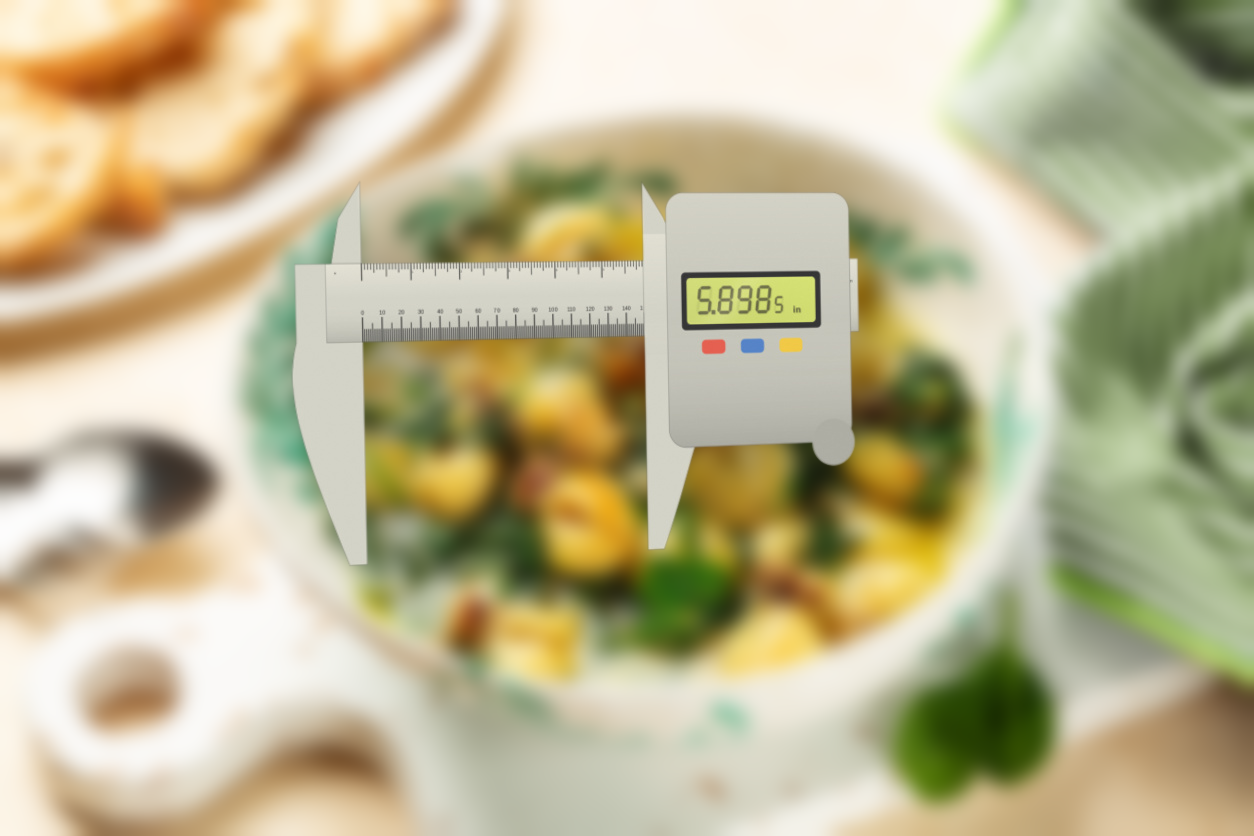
**5.8985** in
